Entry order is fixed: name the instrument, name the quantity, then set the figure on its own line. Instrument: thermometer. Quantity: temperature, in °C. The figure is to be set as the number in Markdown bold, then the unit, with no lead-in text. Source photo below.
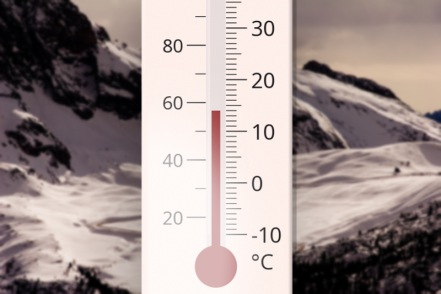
**14** °C
